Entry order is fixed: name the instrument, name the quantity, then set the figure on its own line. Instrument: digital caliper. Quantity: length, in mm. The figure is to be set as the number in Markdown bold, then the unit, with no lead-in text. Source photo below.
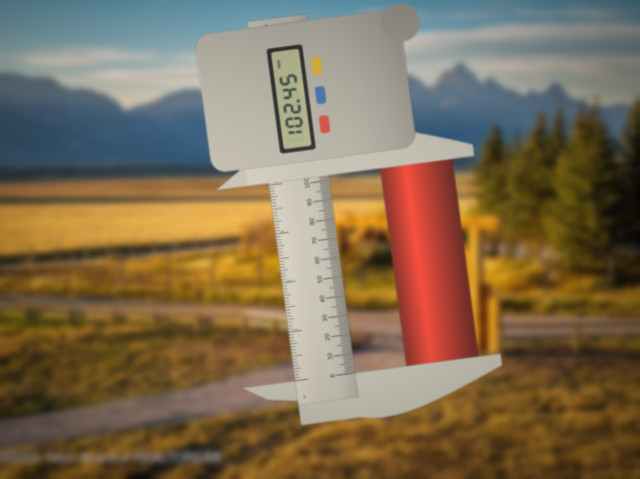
**102.45** mm
